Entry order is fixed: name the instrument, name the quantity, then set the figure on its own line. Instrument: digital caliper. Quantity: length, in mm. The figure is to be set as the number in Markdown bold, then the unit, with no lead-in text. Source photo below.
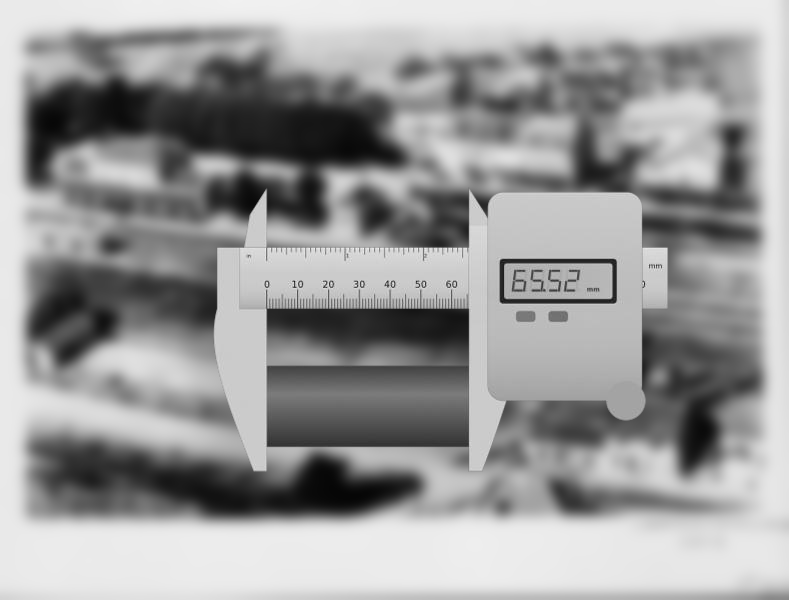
**65.52** mm
